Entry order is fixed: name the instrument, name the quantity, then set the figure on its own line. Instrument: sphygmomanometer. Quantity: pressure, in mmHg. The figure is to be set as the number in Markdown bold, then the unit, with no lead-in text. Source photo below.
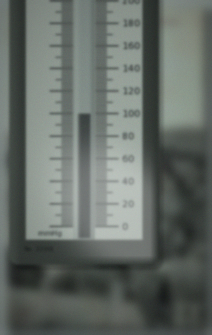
**100** mmHg
